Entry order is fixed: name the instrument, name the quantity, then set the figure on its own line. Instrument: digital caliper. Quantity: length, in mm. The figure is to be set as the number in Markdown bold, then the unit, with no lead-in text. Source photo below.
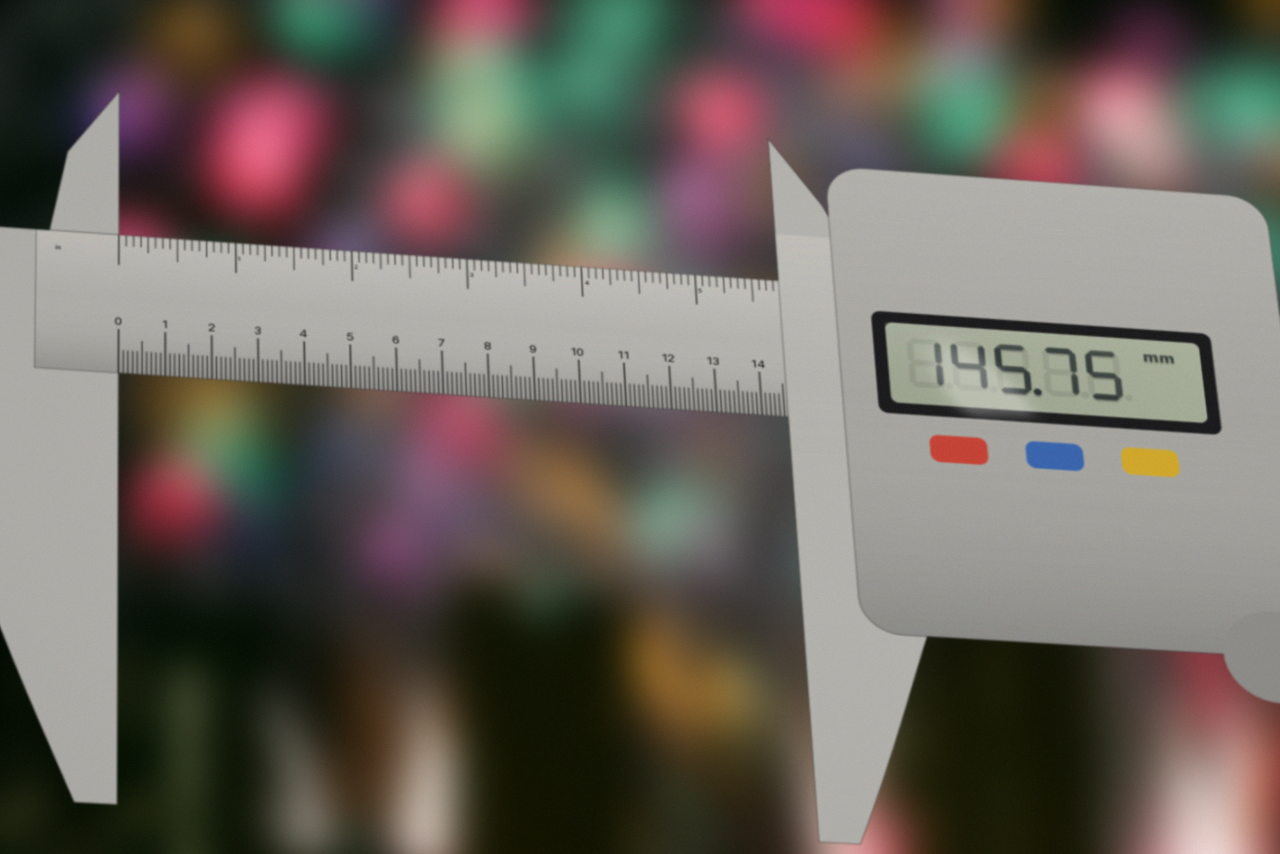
**145.75** mm
